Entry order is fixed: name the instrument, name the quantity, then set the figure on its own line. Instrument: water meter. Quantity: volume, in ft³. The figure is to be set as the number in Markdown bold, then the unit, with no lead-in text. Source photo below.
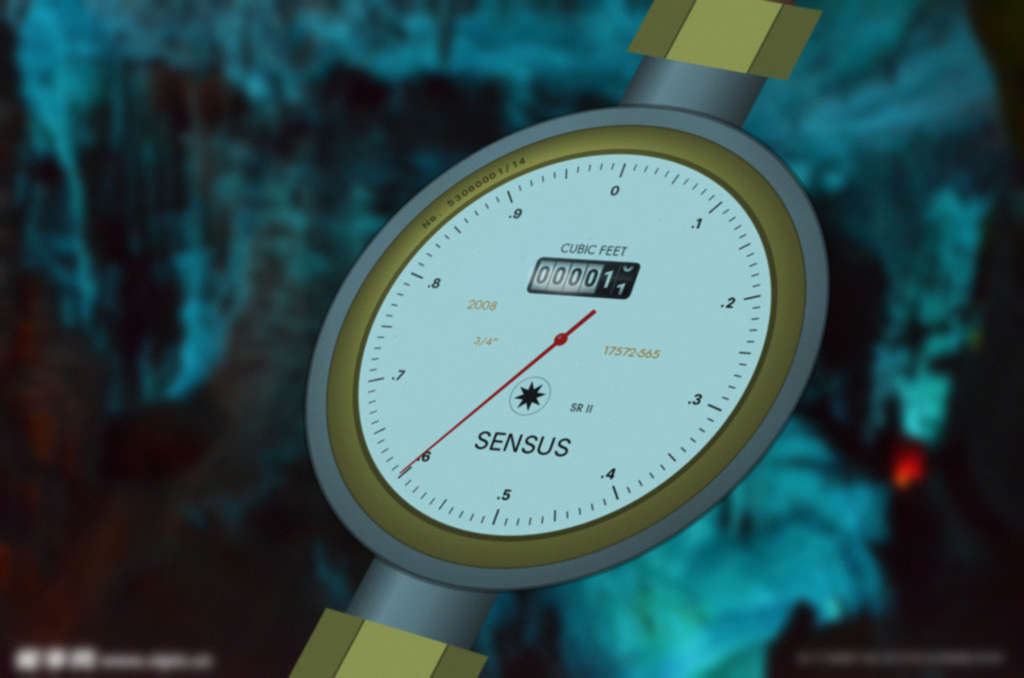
**10.60** ft³
